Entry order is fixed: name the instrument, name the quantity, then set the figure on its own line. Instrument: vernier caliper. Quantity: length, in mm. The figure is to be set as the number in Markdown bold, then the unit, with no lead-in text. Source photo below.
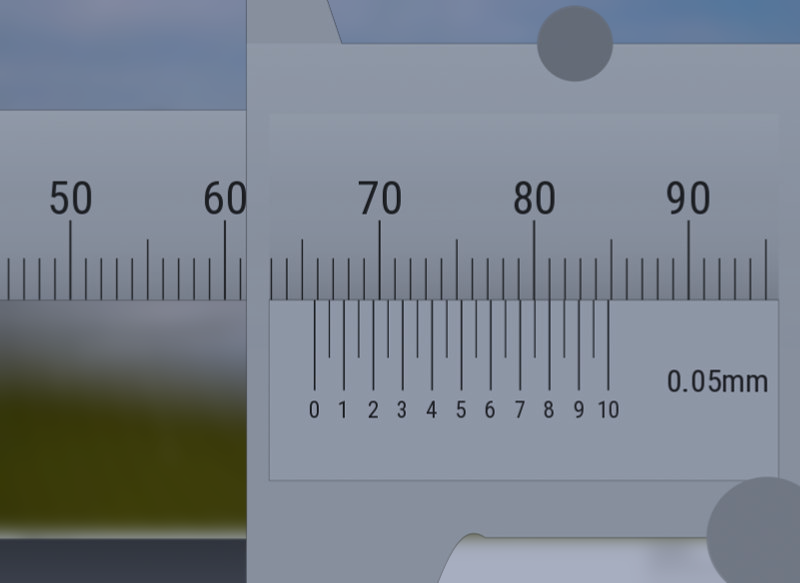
**65.8** mm
